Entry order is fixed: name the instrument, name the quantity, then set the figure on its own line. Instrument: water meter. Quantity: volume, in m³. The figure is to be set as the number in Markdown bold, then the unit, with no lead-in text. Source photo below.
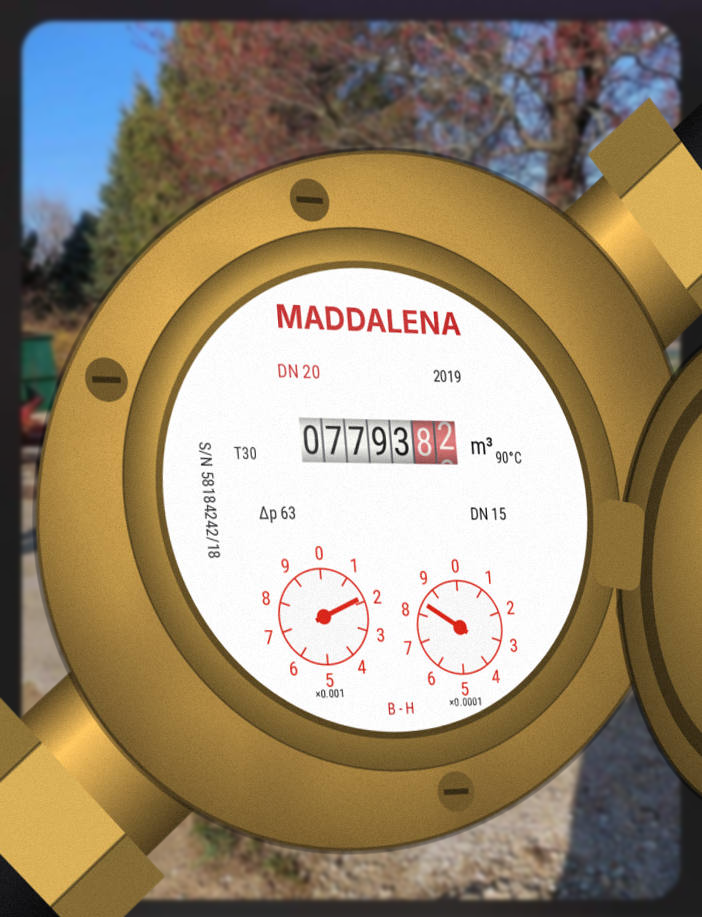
**7793.8218** m³
